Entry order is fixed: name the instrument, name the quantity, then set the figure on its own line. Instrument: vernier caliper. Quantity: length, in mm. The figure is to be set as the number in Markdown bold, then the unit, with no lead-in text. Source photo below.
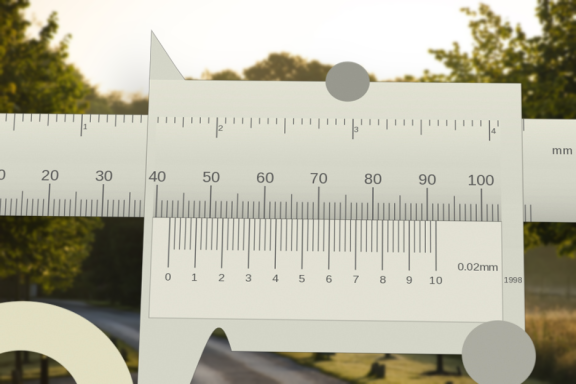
**42.6** mm
